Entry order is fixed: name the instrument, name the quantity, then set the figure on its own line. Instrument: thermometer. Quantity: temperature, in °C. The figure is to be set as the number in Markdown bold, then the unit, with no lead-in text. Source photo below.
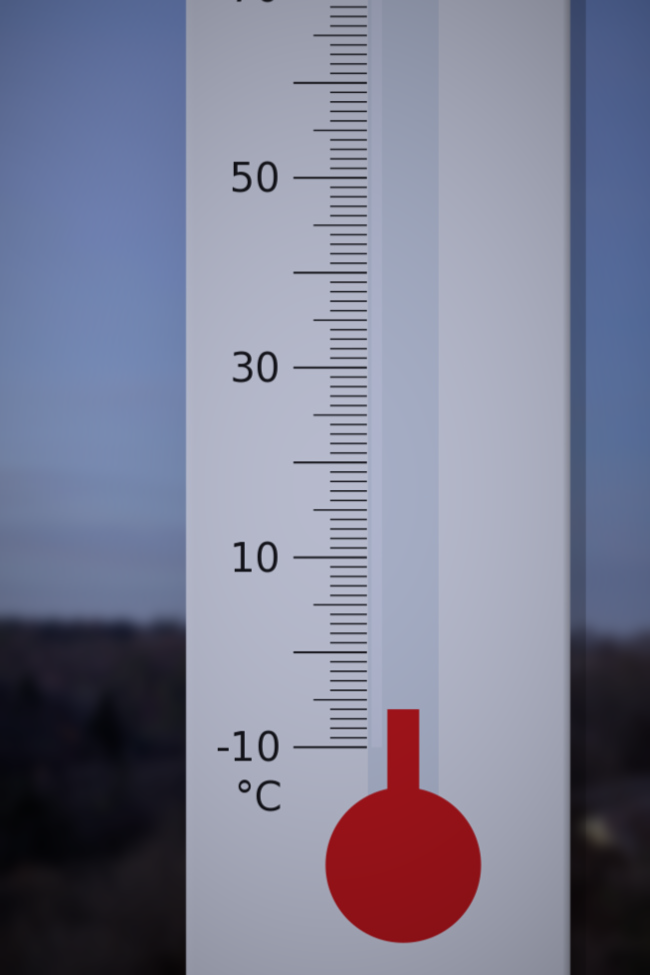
**-6** °C
